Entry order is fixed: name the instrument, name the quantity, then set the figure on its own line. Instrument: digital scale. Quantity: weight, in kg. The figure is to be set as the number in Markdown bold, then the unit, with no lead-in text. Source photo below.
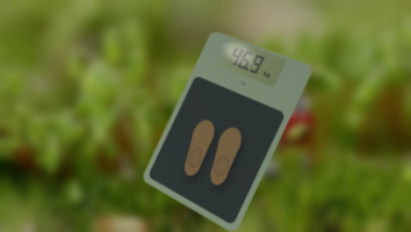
**46.9** kg
